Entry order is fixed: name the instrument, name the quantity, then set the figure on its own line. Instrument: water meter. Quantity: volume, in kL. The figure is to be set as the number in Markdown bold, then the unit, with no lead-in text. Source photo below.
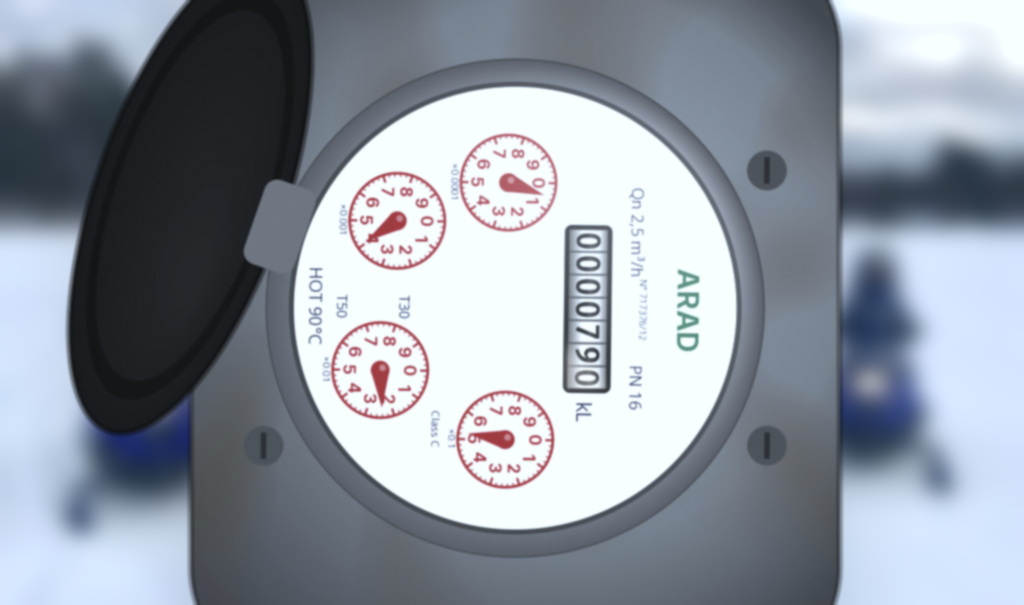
**790.5240** kL
